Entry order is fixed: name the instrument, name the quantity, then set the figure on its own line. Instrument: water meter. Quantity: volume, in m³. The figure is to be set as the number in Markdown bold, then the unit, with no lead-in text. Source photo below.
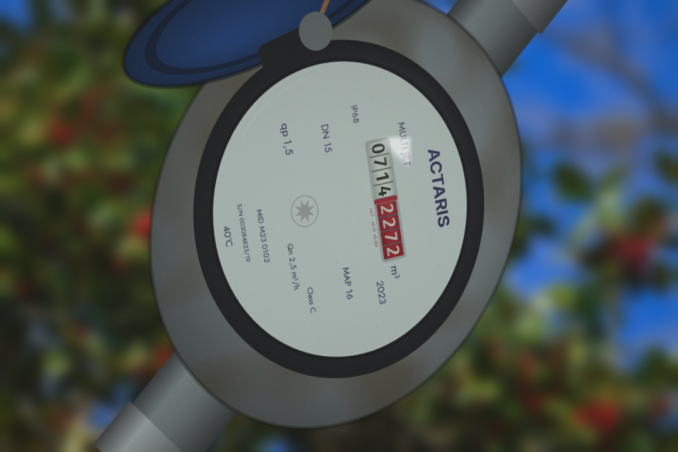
**714.2272** m³
